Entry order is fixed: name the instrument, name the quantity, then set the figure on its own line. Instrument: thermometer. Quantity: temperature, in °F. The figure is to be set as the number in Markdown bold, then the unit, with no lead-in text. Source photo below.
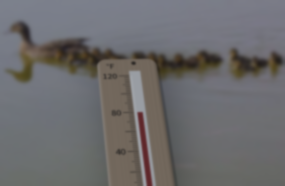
**80** °F
